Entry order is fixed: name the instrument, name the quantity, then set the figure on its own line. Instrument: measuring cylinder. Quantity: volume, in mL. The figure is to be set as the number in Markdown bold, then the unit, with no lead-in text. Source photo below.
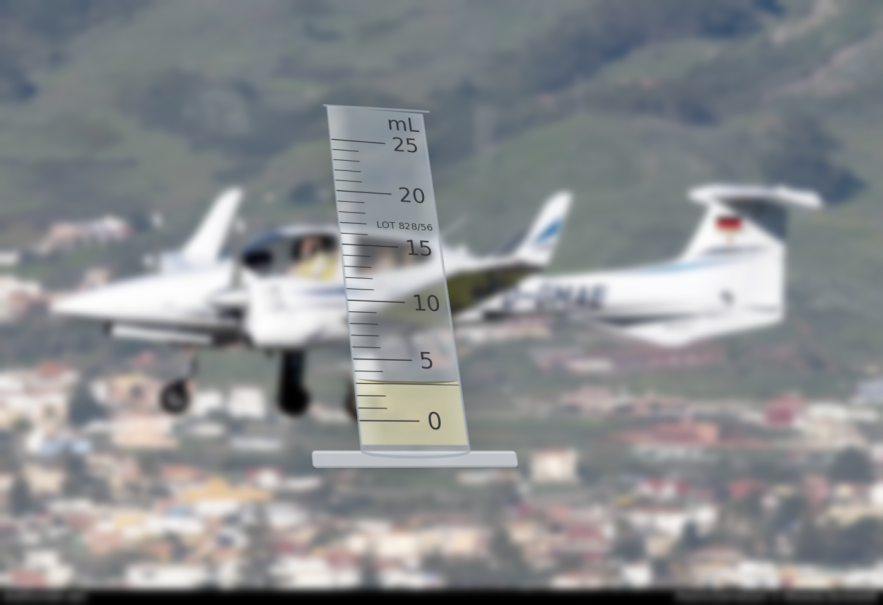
**3** mL
